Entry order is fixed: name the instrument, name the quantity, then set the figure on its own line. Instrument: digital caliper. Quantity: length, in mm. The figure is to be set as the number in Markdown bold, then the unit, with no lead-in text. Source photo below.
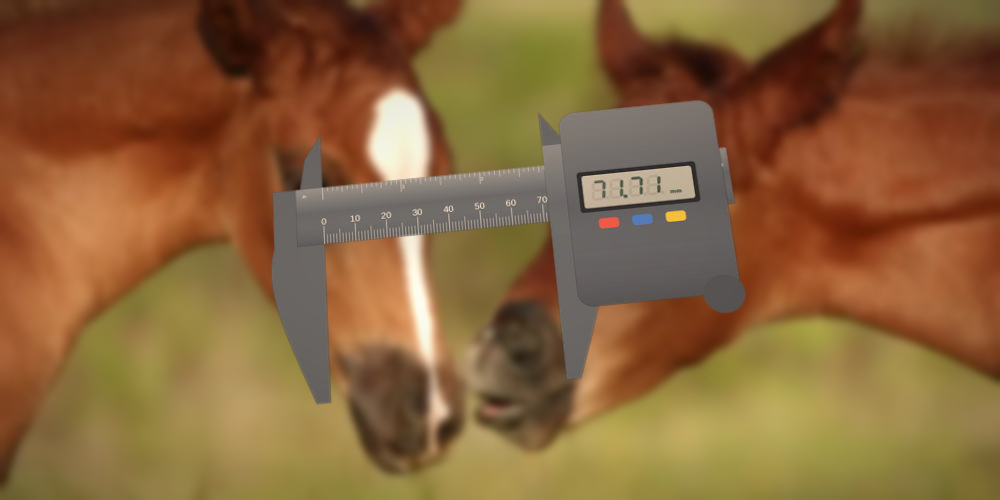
**71.71** mm
